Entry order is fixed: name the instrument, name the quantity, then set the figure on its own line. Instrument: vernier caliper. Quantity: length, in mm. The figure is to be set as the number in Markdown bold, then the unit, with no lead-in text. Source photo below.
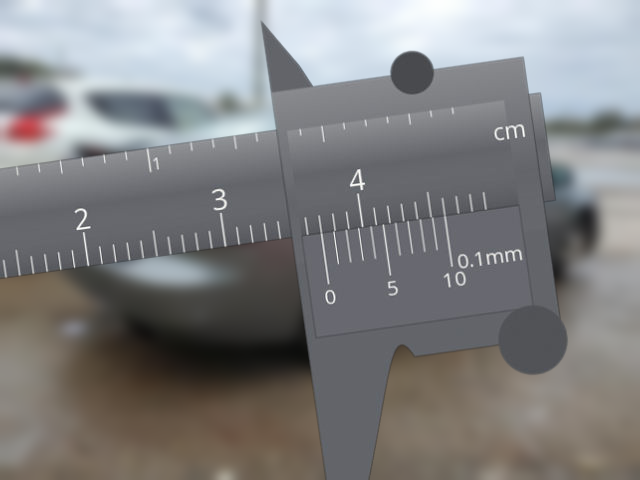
**37.0** mm
